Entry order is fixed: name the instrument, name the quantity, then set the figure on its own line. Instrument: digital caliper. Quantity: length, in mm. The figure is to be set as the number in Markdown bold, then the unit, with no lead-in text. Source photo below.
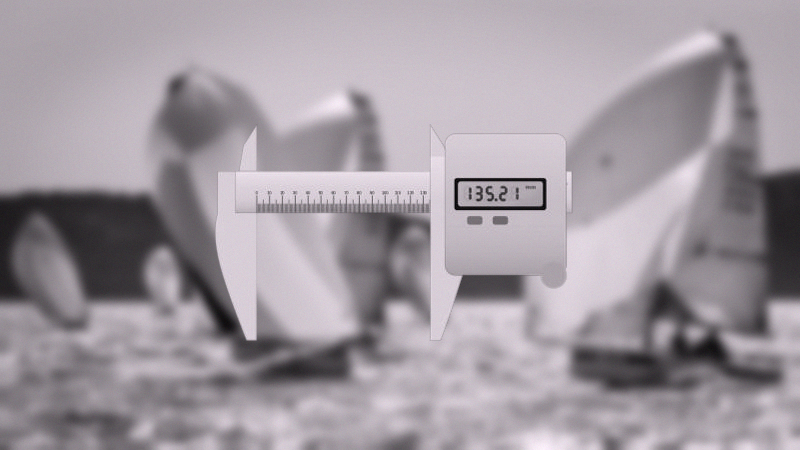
**135.21** mm
